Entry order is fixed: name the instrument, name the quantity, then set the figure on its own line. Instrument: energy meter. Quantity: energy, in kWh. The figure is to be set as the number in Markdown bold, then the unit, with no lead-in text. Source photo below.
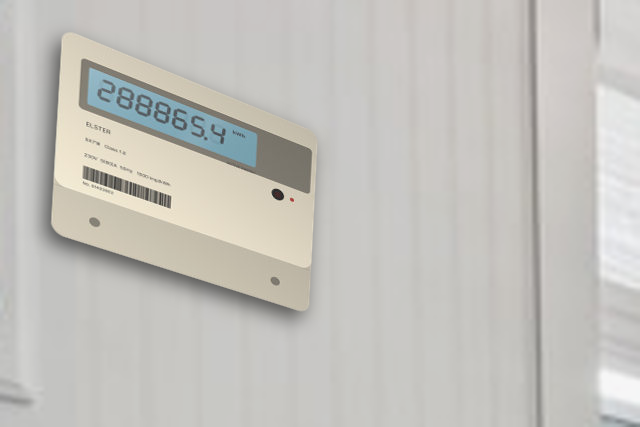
**288865.4** kWh
